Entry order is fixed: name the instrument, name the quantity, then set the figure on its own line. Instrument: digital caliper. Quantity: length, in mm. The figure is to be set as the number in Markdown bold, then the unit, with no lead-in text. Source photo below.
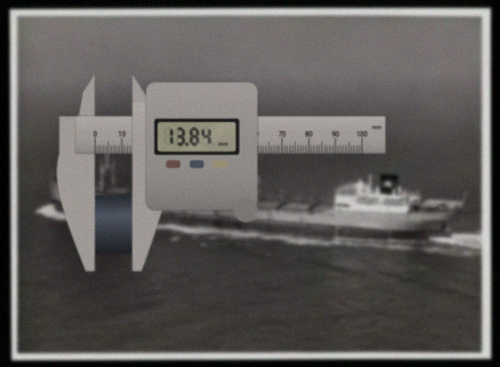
**13.84** mm
